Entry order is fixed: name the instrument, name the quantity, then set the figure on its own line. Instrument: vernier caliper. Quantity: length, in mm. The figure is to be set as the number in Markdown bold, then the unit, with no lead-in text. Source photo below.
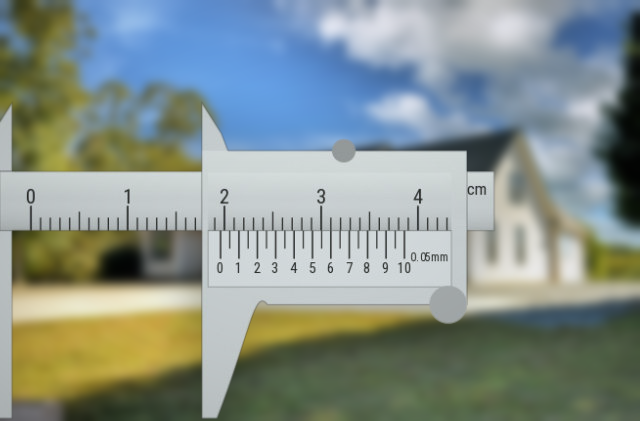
**19.6** mm
